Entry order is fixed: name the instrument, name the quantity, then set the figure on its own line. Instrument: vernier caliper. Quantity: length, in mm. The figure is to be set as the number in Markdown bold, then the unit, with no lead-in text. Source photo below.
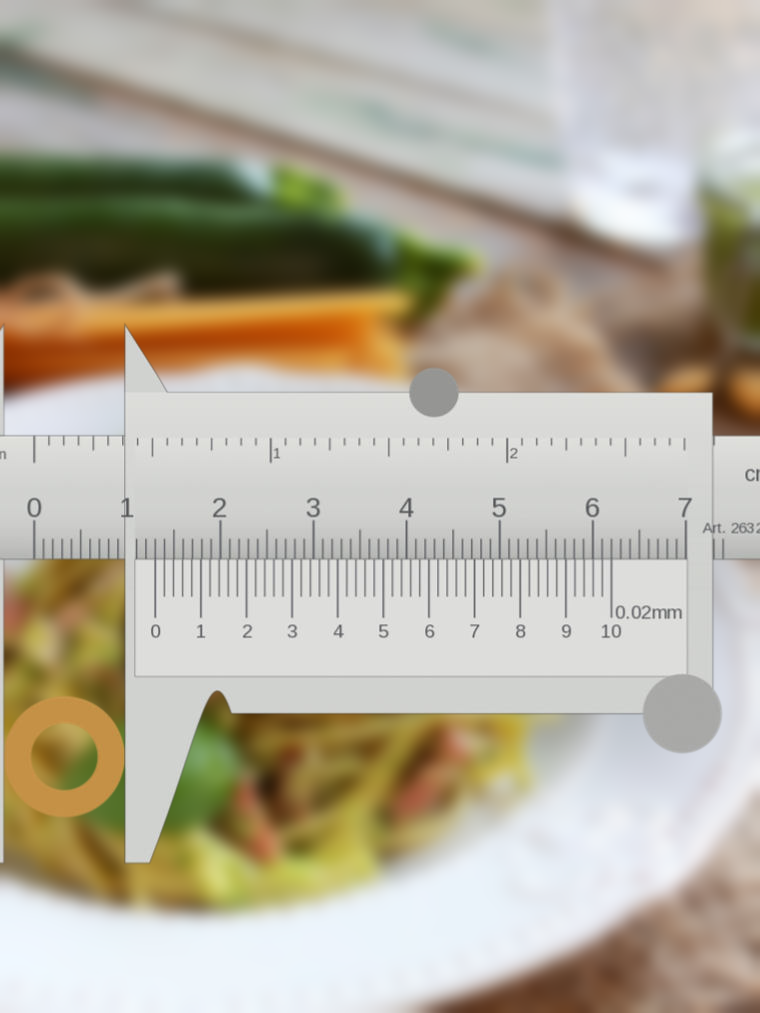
**13.0** mm
